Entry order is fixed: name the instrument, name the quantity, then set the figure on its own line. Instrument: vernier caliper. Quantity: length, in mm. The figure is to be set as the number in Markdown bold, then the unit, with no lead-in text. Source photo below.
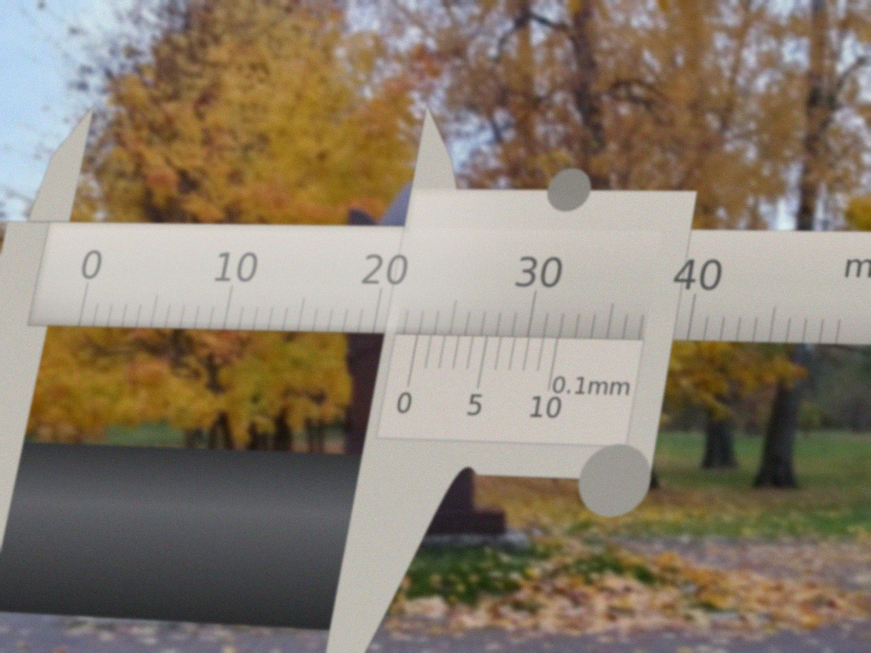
**22.9** mm
